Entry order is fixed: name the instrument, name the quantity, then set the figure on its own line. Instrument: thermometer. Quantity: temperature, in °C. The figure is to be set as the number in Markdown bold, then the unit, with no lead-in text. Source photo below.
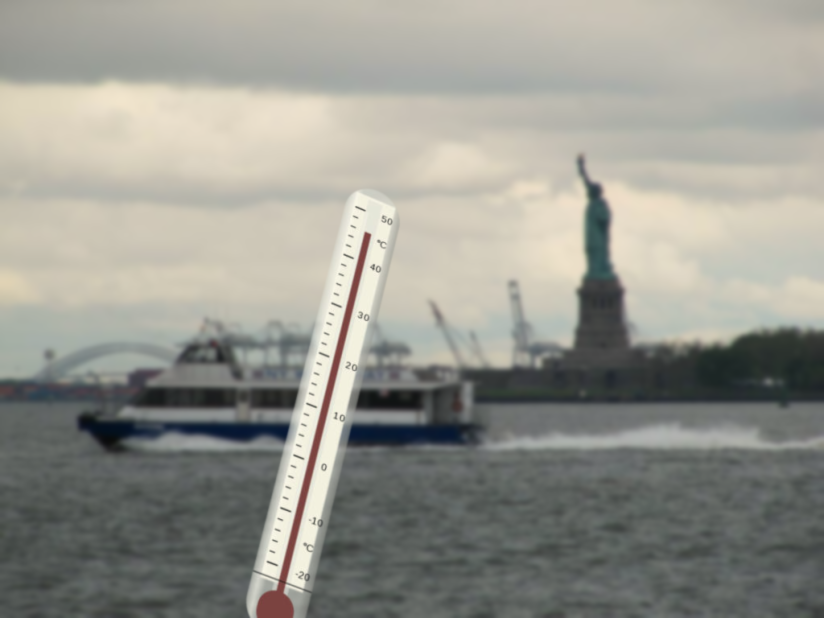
**46** °C
